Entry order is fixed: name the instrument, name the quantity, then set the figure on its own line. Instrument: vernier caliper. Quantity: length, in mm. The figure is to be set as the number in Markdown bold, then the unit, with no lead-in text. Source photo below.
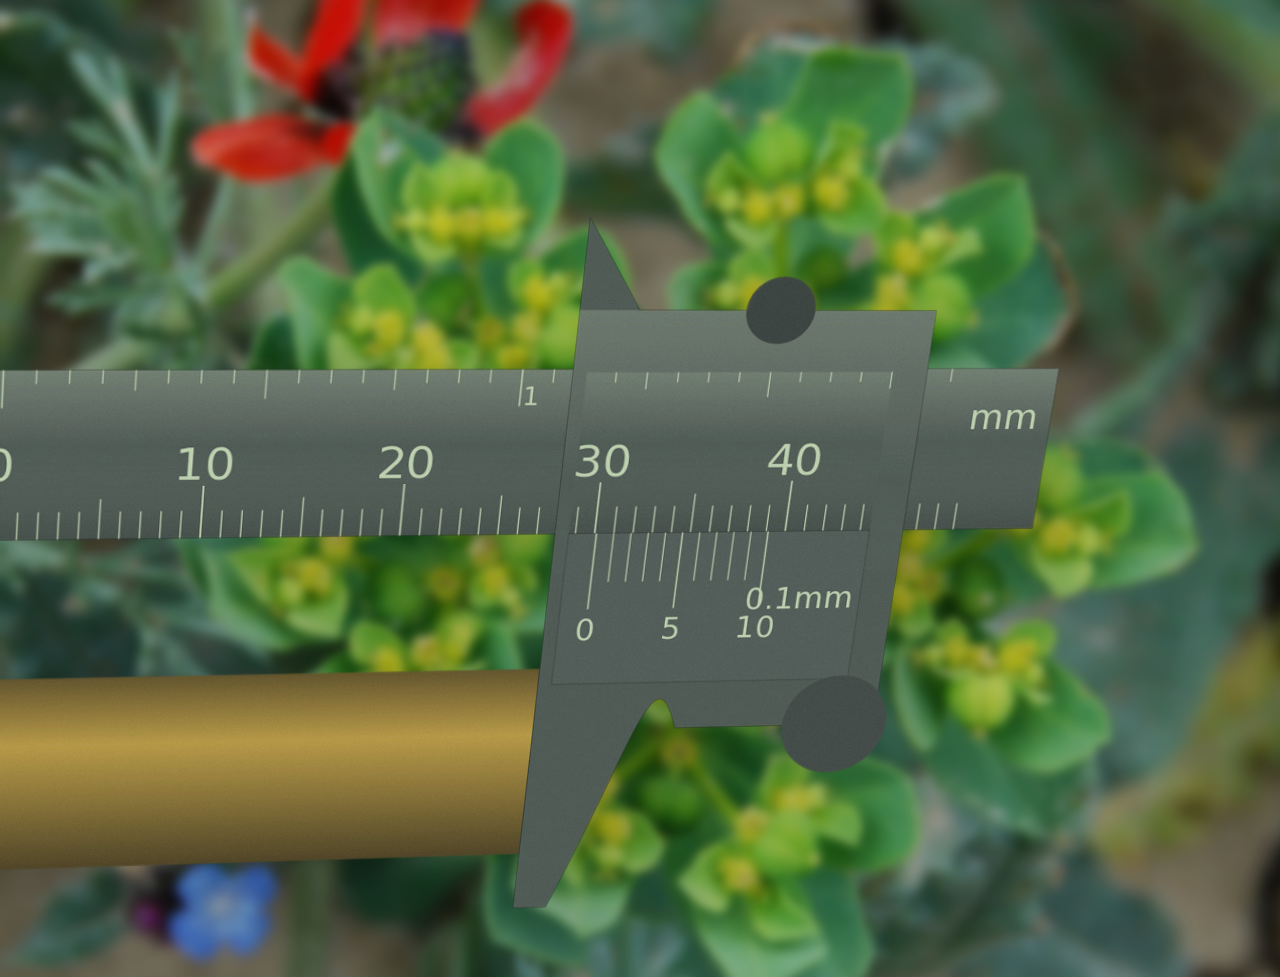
**30.1** mm
